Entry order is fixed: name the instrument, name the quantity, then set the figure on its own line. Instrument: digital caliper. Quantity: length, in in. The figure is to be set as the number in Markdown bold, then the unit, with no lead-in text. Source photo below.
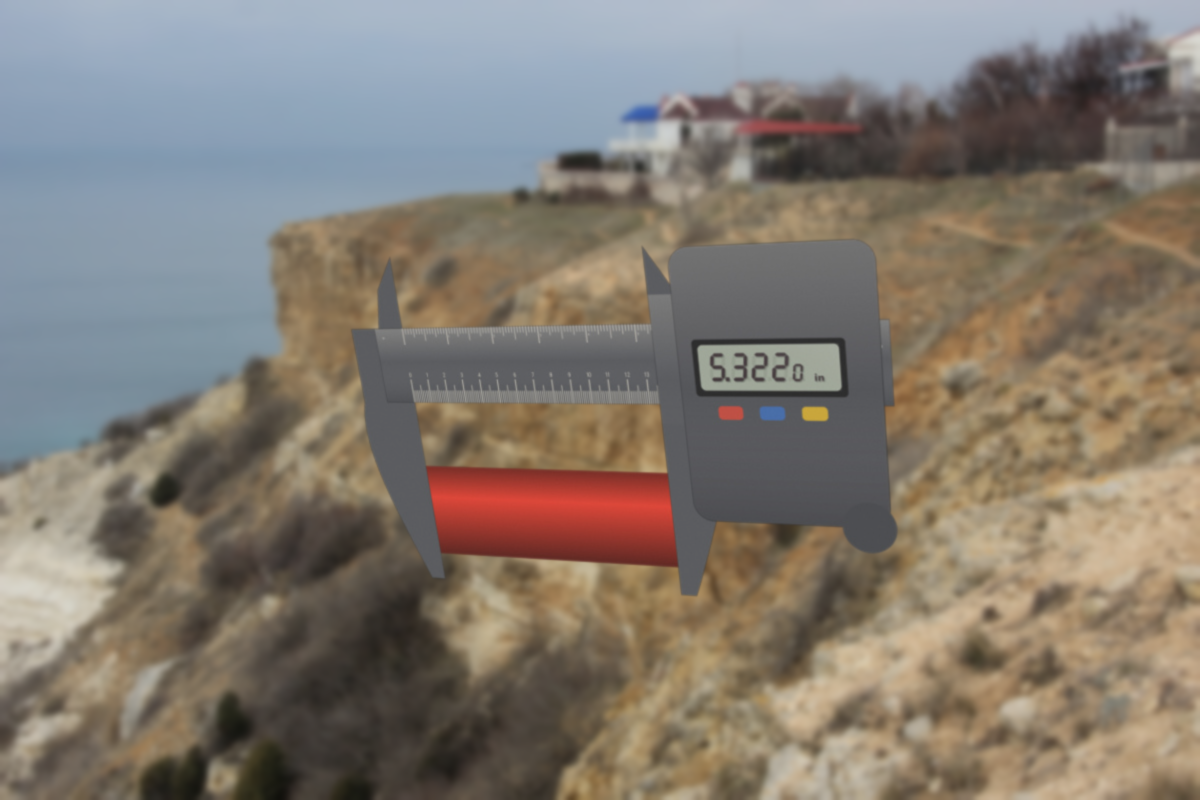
**5.3220** in
